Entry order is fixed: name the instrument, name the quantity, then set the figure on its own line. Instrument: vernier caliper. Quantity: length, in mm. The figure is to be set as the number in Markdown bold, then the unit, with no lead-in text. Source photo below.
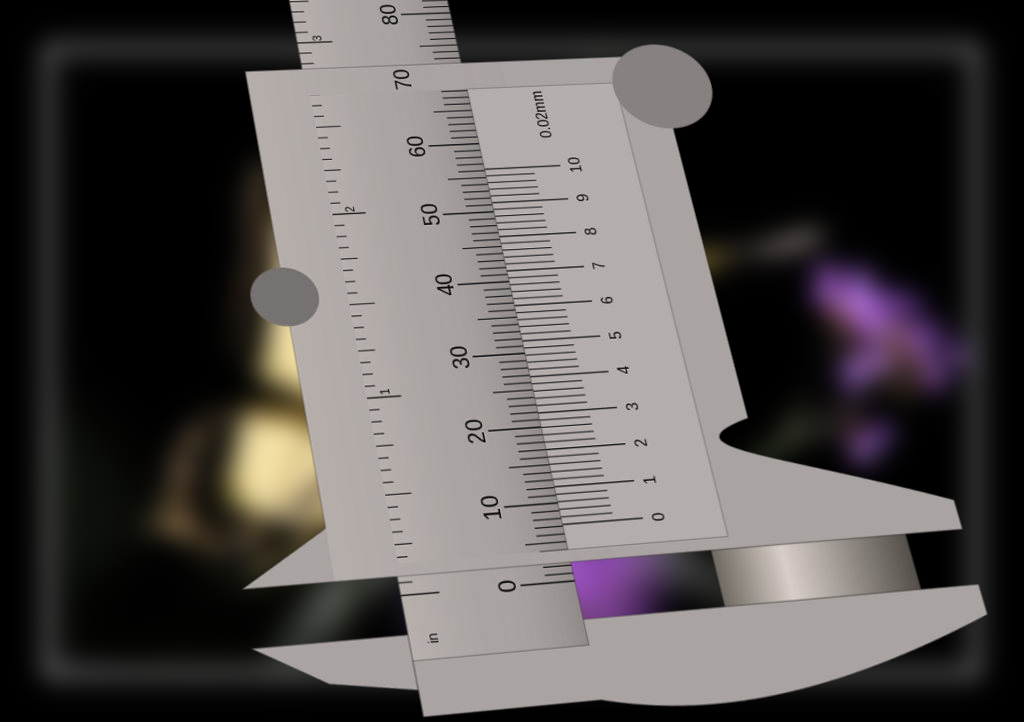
**7.2** mm
